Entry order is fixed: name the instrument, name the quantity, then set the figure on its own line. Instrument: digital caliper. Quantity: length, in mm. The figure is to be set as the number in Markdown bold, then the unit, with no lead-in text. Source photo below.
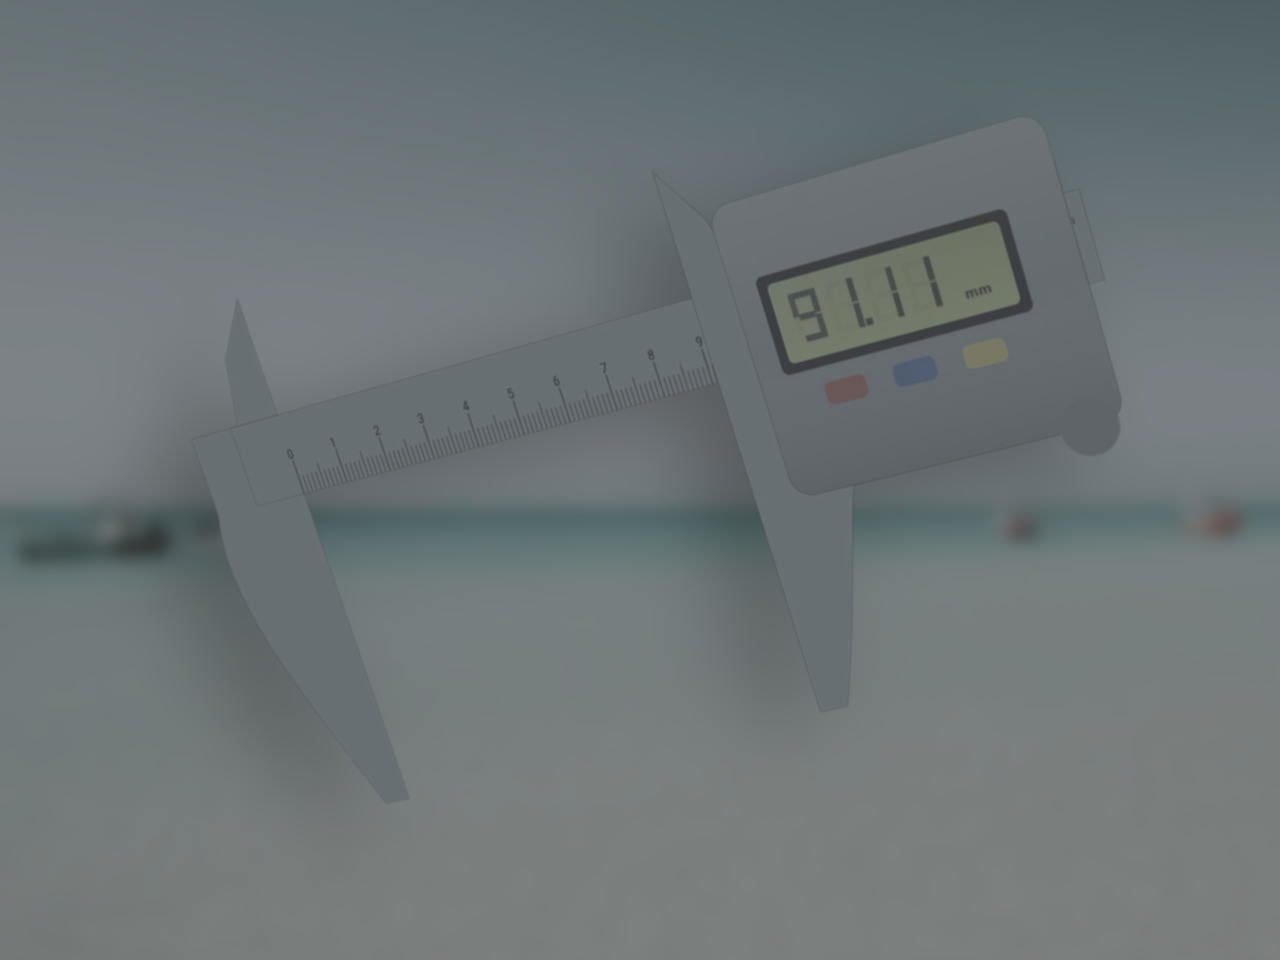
**91.11** mm
